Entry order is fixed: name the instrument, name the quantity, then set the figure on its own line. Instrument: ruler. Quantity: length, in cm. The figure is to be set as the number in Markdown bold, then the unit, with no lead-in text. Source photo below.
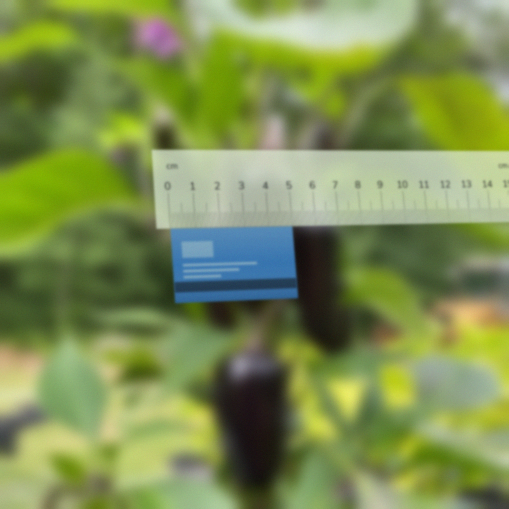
**5** cm
